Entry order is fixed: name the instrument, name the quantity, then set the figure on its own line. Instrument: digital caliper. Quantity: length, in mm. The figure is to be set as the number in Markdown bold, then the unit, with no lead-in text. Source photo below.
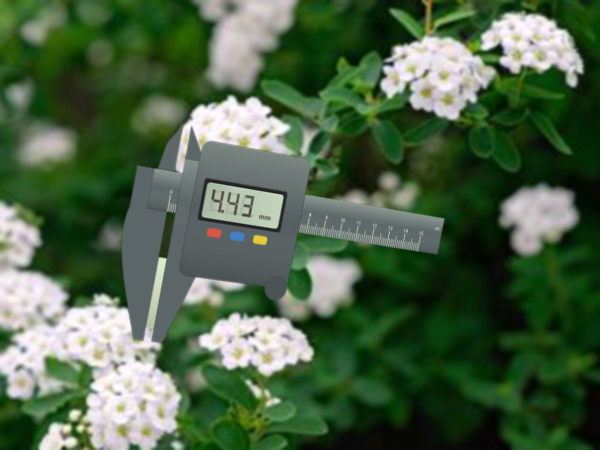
**4.43** mm
